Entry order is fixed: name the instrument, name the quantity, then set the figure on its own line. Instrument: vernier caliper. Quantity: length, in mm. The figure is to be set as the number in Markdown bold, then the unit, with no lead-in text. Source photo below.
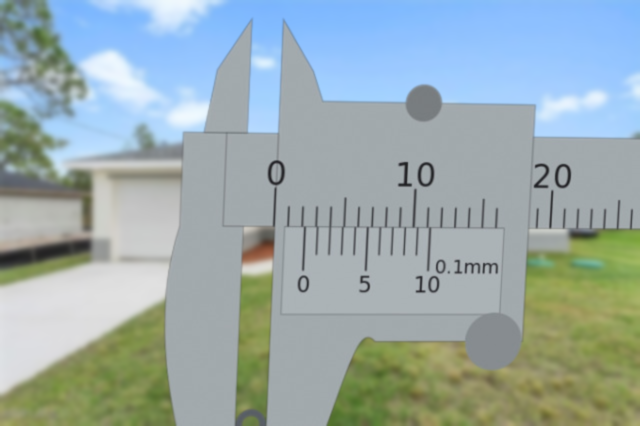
**2.2** mm
